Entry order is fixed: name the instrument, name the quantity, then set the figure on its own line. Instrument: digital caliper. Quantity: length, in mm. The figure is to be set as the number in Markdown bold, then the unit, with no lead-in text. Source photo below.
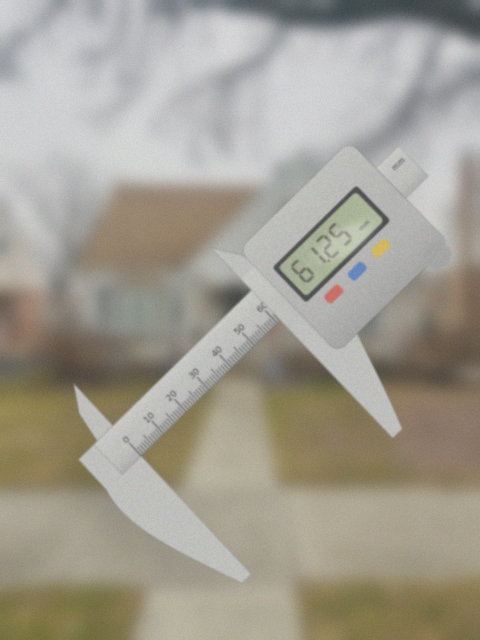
**61.25** mm
